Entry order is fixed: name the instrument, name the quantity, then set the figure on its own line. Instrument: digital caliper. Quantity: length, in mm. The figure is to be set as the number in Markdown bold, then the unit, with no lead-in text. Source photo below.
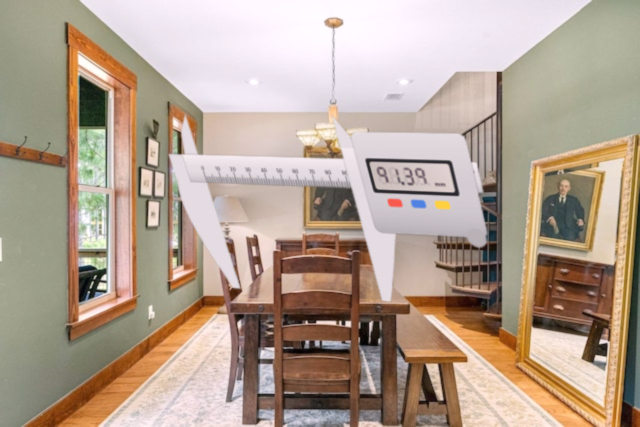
**91.39** mm
